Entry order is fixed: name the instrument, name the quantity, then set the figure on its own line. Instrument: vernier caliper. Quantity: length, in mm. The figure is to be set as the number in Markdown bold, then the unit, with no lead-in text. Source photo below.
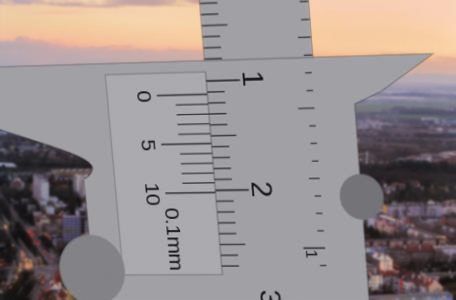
**11.2** mm
